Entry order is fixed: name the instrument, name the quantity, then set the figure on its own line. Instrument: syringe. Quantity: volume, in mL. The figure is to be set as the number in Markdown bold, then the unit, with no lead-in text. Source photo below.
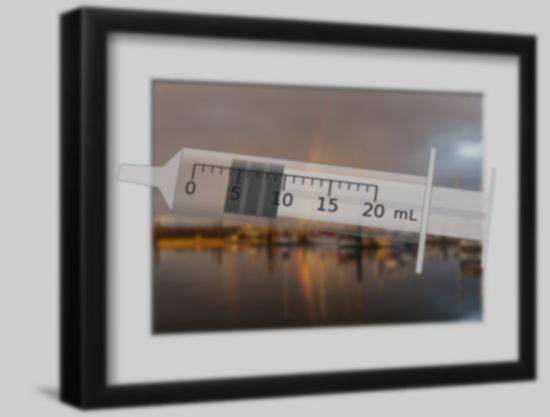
**4** mL
